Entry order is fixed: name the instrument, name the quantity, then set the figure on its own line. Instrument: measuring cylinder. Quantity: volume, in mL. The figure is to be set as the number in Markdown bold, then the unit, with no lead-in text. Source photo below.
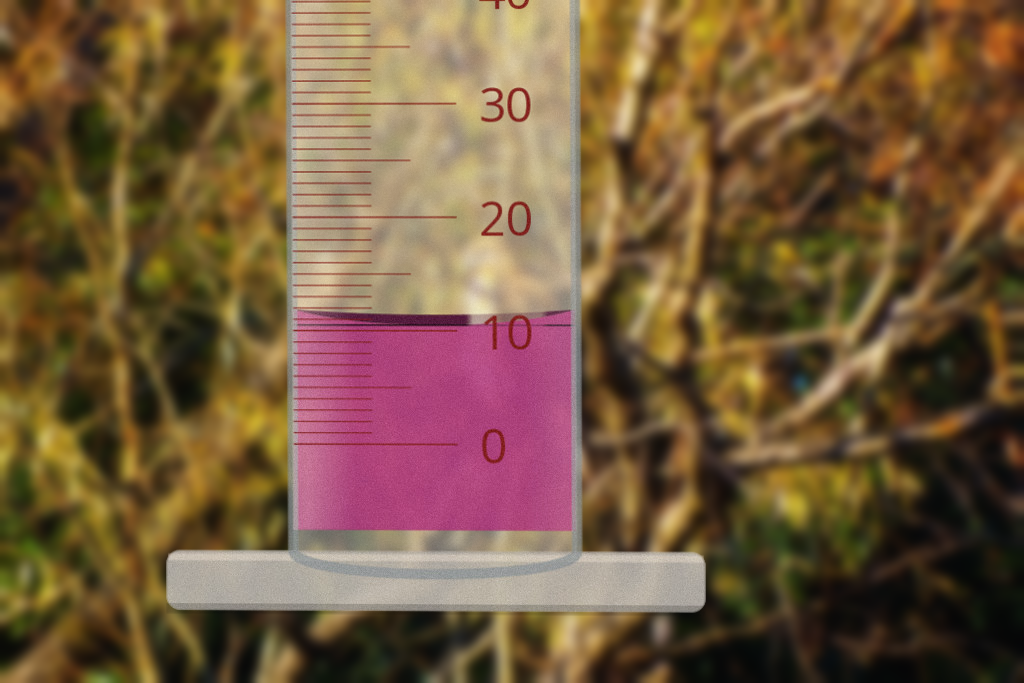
**10.5** mL
